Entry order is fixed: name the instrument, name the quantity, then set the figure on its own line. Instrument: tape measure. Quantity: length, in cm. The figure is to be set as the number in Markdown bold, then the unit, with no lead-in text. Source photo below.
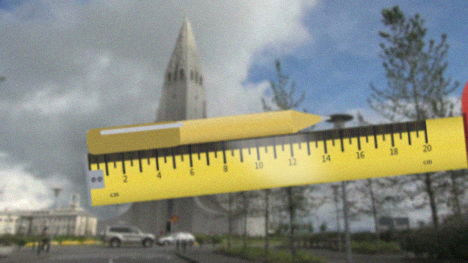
**14.5** cm
